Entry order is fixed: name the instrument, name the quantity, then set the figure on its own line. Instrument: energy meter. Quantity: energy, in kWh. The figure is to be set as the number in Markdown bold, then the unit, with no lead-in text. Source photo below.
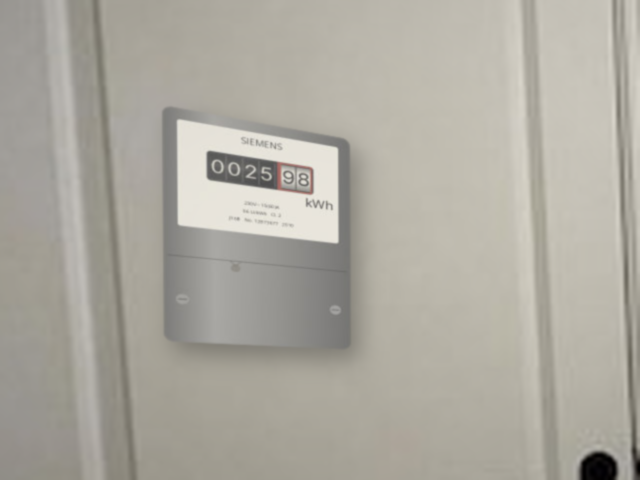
**25.98** kWh
